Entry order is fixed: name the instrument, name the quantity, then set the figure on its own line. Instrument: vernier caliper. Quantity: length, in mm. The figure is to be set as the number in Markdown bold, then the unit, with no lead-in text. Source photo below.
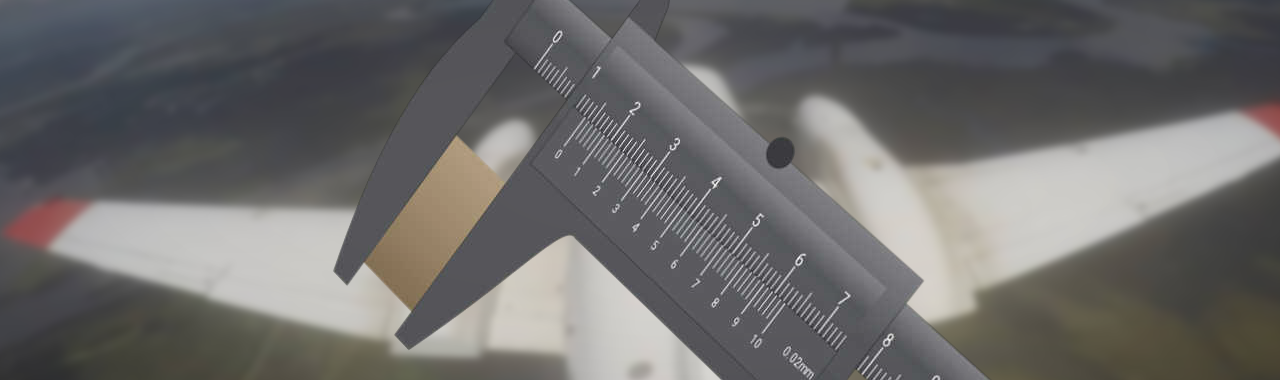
**13.5** mm
